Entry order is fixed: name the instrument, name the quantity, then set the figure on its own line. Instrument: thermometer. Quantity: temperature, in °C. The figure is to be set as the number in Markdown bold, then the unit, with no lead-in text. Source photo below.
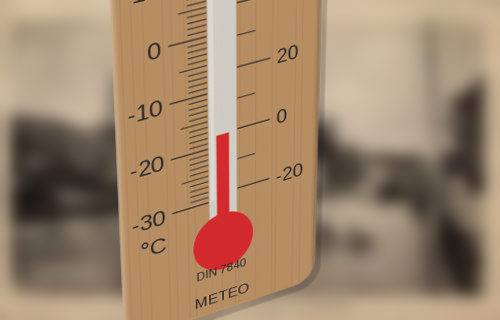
**-18** °C
